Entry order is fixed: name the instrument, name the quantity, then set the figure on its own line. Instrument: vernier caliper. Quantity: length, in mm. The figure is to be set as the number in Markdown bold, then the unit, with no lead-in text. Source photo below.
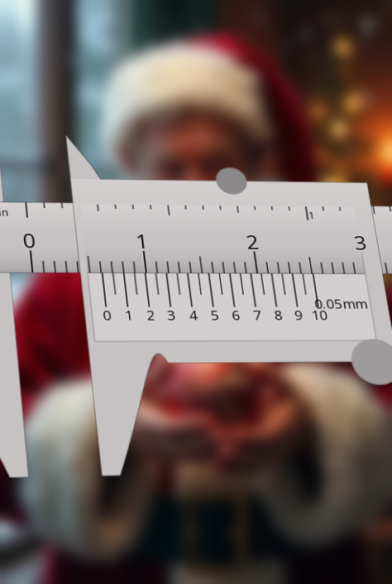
**6.1** mm
